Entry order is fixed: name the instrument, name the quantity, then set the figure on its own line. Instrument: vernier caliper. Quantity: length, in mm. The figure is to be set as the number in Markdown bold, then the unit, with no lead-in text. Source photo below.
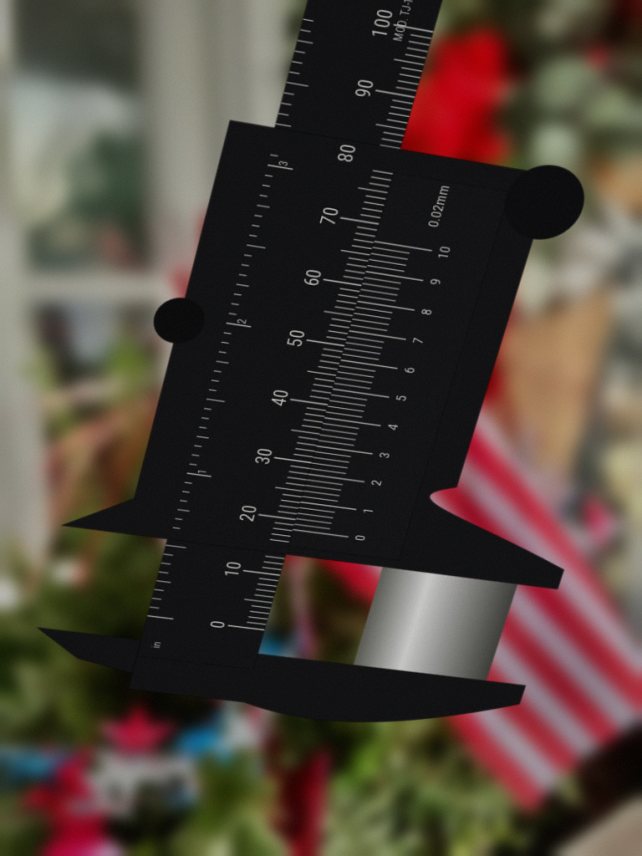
**18.2** mm
